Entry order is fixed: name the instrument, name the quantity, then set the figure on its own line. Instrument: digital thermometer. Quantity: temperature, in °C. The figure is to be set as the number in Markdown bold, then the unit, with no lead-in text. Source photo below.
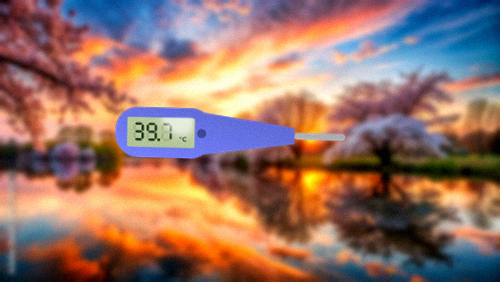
**39.7** °C
